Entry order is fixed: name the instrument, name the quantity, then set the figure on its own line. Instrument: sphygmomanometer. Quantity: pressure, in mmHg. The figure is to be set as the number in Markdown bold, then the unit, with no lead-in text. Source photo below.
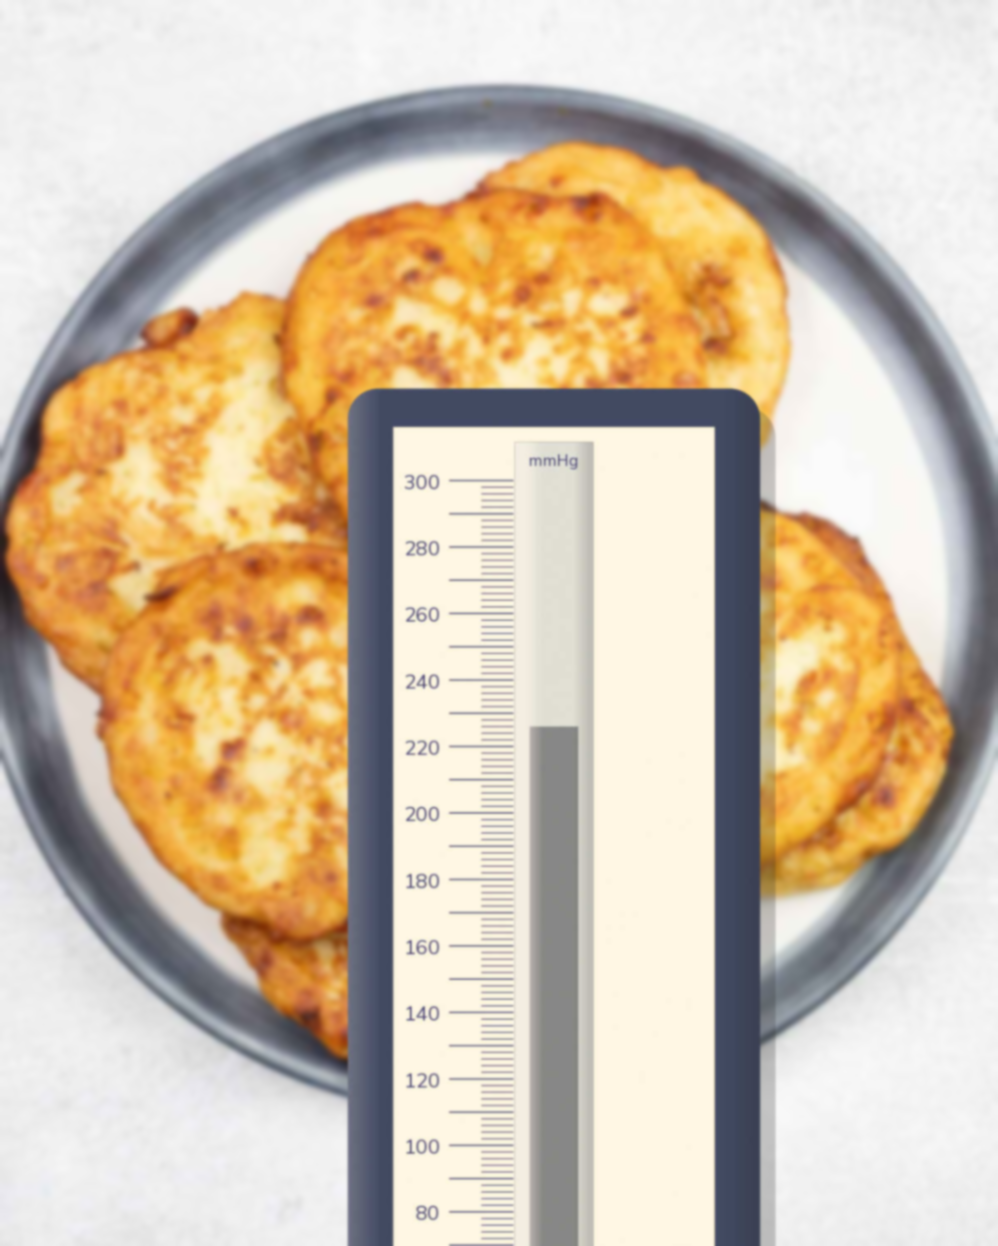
**226** mmHg
